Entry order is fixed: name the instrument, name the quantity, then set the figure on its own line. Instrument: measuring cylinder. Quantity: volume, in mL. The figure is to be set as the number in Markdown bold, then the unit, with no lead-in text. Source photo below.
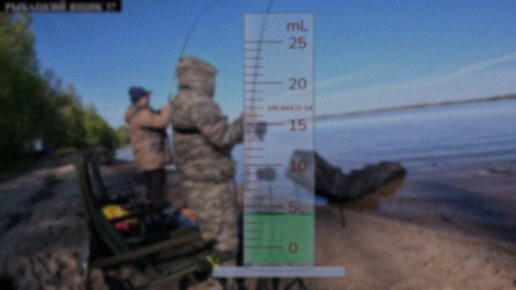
**4** mL
